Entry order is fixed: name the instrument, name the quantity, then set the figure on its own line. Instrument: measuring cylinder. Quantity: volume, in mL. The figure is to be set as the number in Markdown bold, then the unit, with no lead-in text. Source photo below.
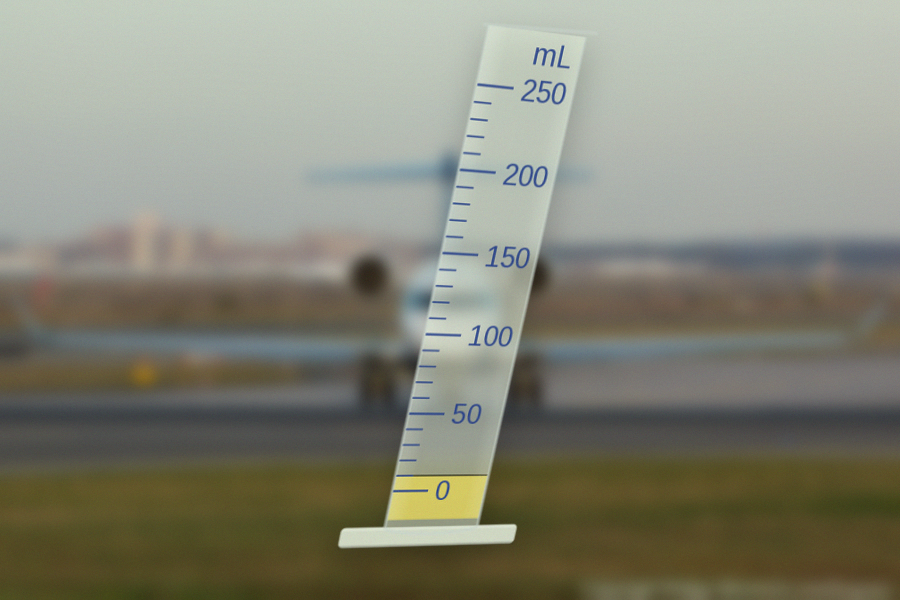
**10** mL
